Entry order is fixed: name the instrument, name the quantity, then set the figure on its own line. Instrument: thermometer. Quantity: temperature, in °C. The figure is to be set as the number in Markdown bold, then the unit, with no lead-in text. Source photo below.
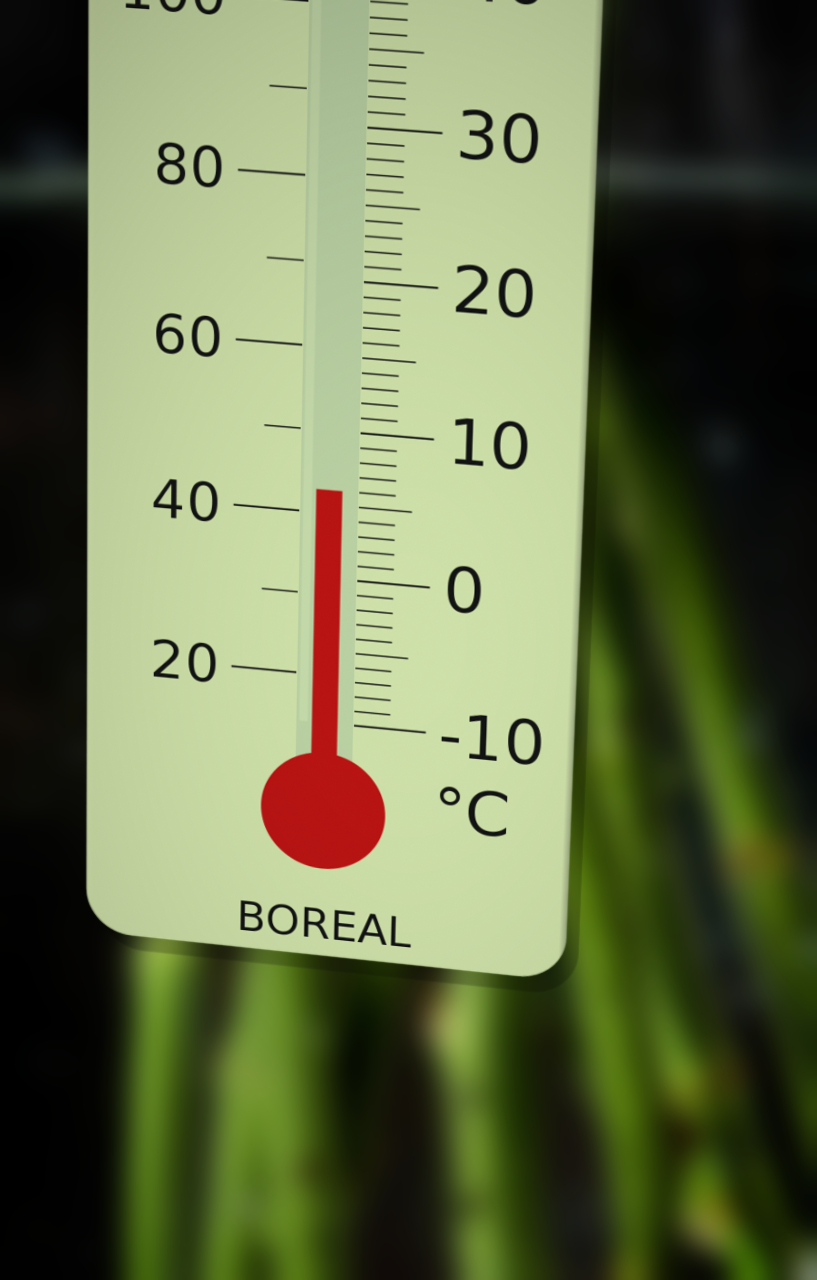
**6** °C
